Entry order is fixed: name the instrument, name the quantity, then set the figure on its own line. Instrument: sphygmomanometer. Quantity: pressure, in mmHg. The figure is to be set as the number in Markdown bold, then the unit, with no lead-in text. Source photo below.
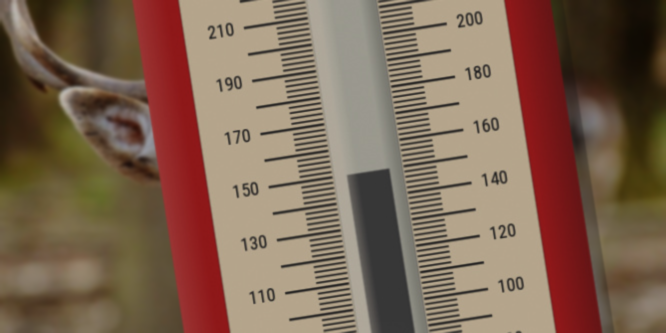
**150** mmHg
